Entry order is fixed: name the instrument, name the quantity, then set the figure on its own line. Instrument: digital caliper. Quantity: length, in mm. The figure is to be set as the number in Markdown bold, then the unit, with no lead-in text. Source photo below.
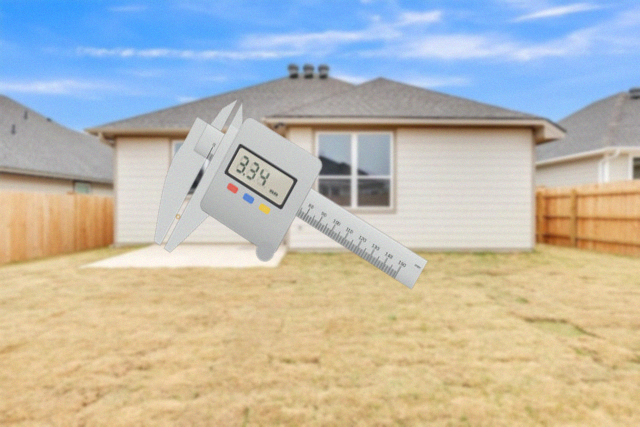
**3.34** mm
